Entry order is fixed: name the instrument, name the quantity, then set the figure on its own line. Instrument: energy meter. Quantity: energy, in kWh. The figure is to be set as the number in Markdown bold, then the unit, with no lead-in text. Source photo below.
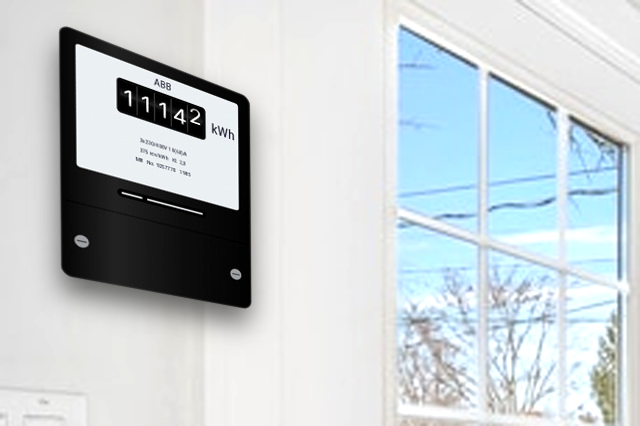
**11142** kWh
